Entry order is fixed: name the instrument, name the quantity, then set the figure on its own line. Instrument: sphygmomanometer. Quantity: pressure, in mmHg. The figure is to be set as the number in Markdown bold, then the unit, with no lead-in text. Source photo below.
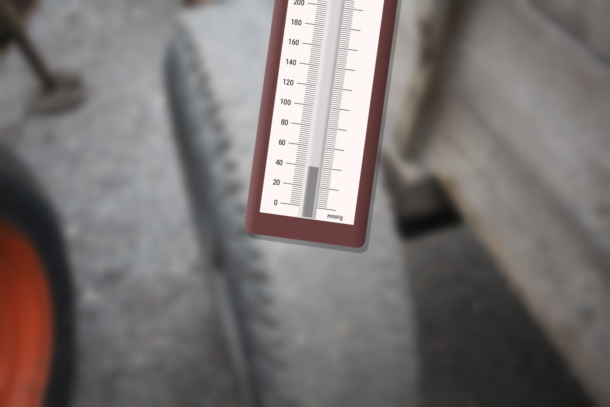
**40** mmHg
